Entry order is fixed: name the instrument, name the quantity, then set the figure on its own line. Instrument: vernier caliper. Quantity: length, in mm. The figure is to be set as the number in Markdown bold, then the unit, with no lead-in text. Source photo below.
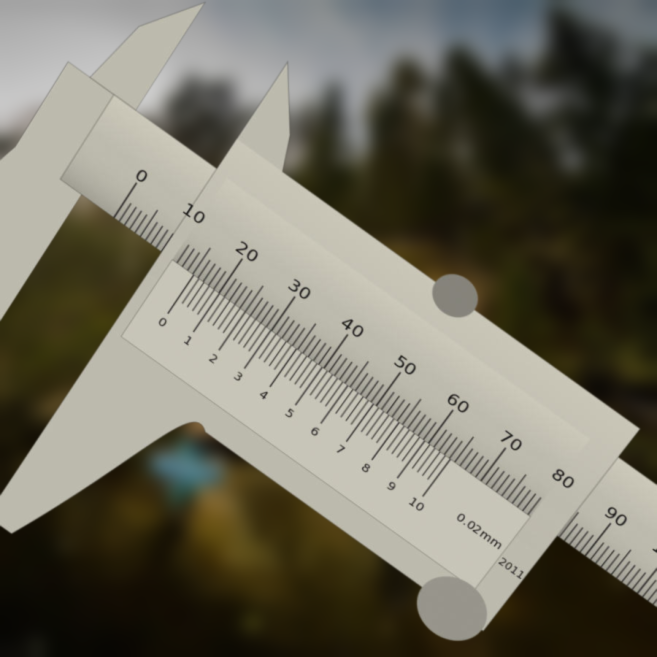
**15.2** mm
